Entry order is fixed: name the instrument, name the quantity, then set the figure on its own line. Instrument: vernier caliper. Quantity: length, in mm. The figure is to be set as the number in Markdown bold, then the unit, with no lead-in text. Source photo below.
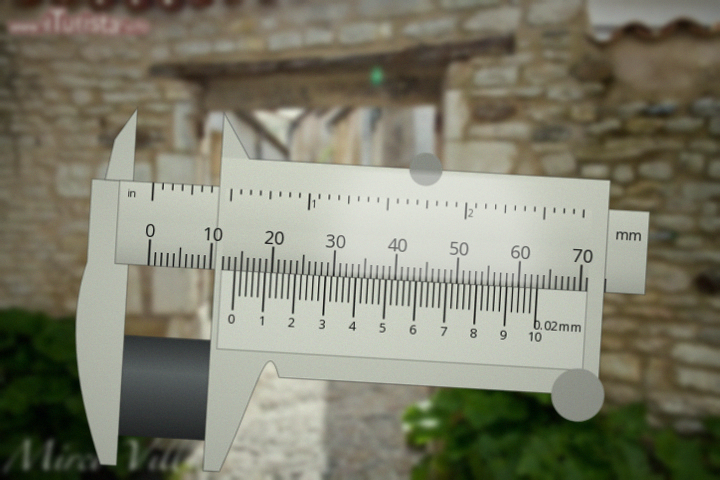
**14.0** mm
